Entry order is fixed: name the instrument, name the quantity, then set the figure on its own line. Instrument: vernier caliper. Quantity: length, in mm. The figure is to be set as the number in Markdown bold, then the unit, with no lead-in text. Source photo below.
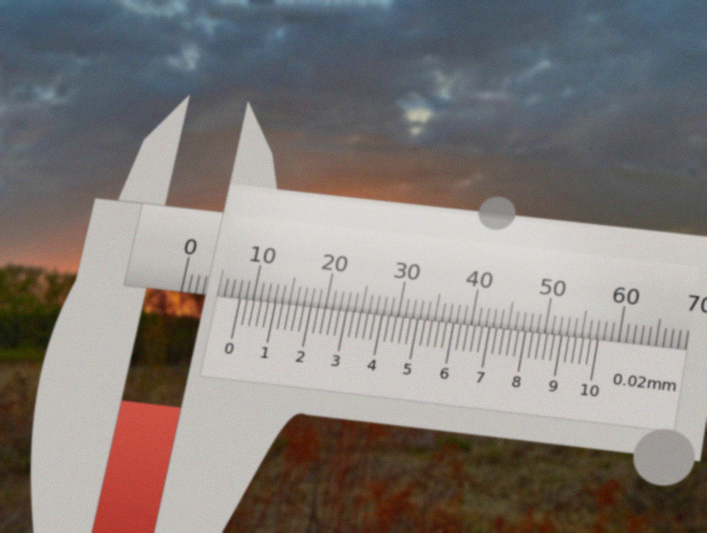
**8.2** mm
